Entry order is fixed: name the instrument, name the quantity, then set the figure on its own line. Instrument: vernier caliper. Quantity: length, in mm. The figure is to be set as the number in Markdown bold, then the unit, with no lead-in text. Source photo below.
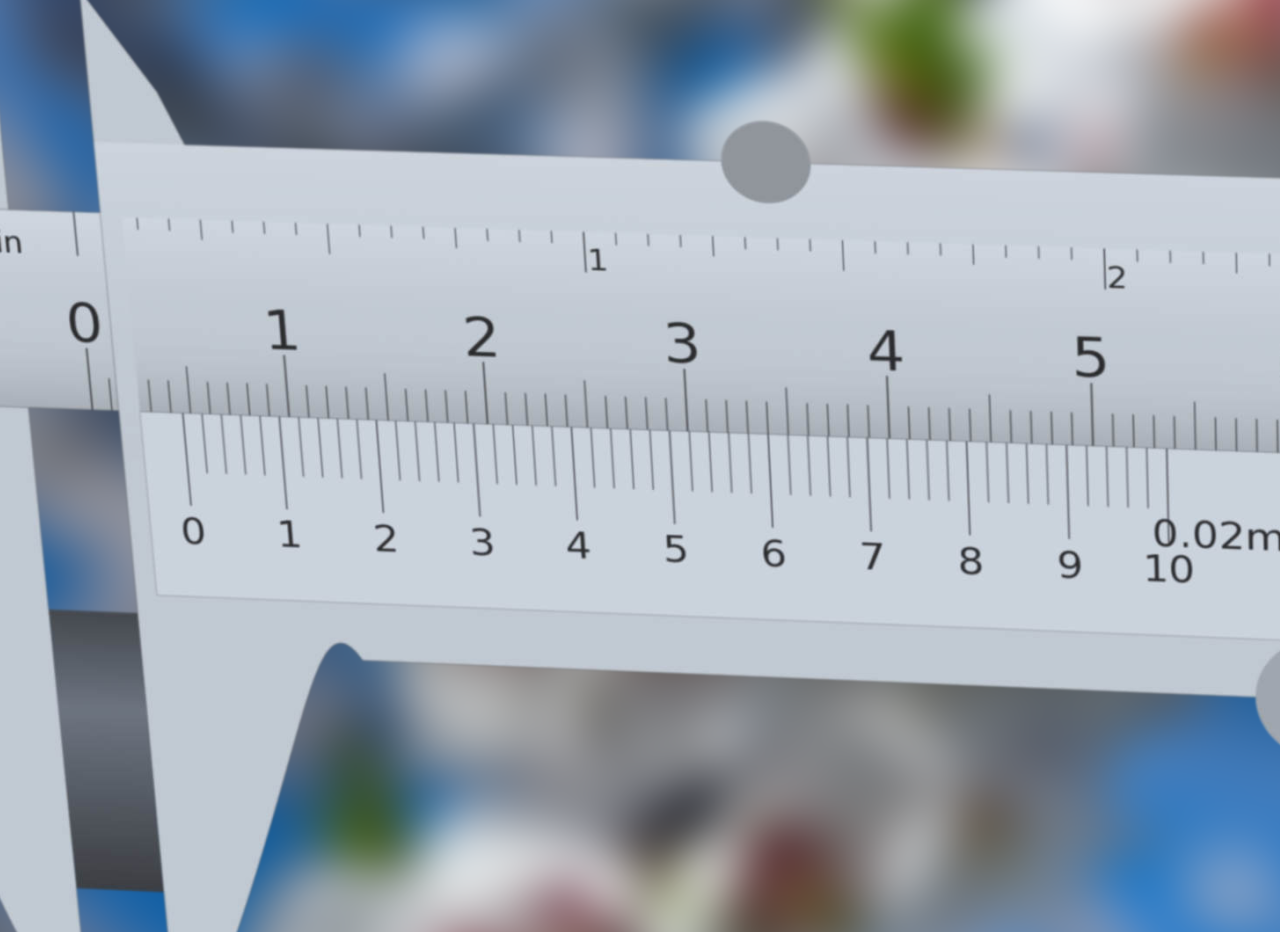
**4.6** mm
